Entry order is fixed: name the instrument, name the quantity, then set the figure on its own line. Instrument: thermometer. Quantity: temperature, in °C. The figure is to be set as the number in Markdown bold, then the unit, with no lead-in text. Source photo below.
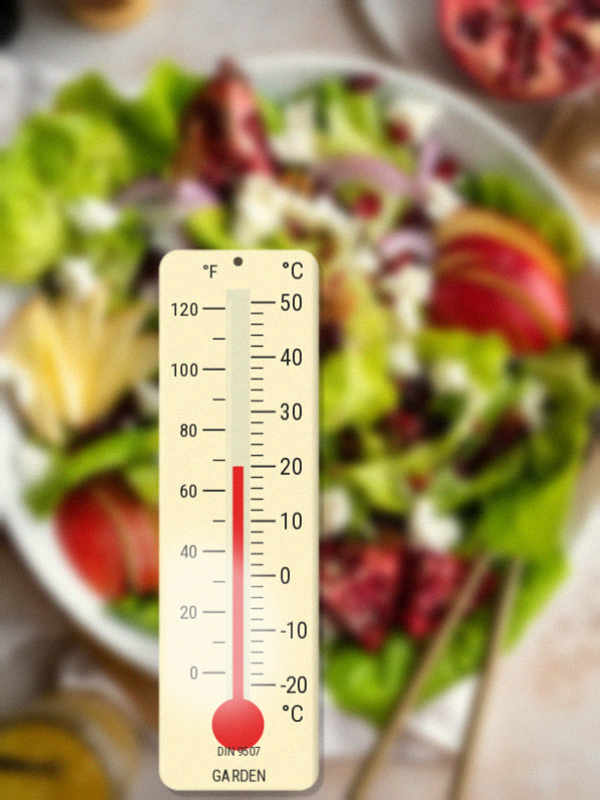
**20** °C
